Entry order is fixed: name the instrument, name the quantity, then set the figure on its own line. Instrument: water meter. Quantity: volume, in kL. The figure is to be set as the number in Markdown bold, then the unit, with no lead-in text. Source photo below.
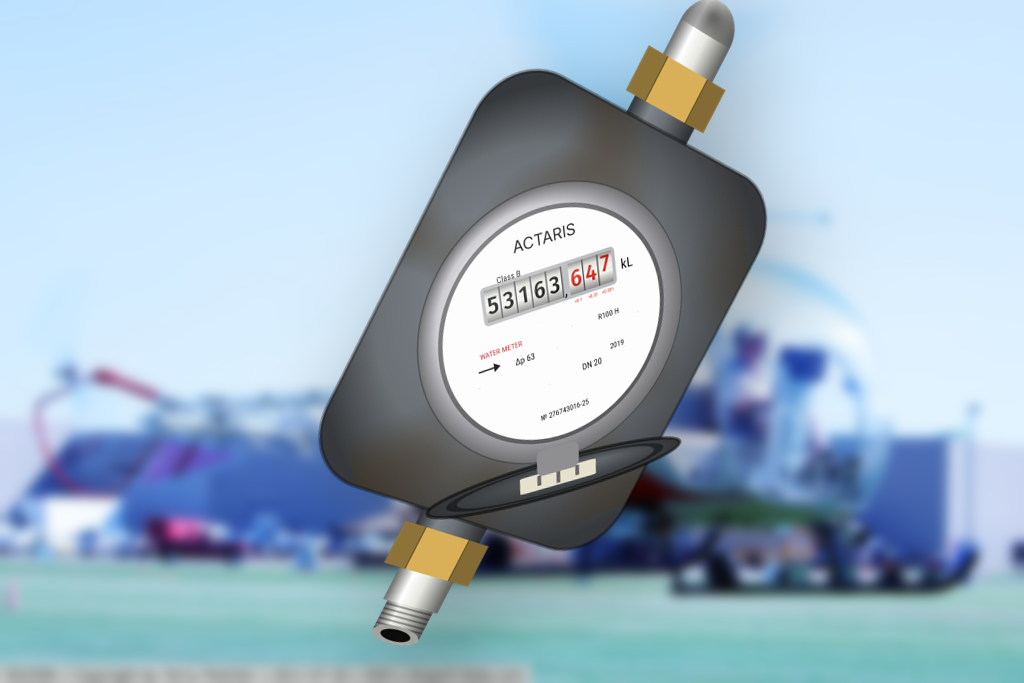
**53163.647** kL
